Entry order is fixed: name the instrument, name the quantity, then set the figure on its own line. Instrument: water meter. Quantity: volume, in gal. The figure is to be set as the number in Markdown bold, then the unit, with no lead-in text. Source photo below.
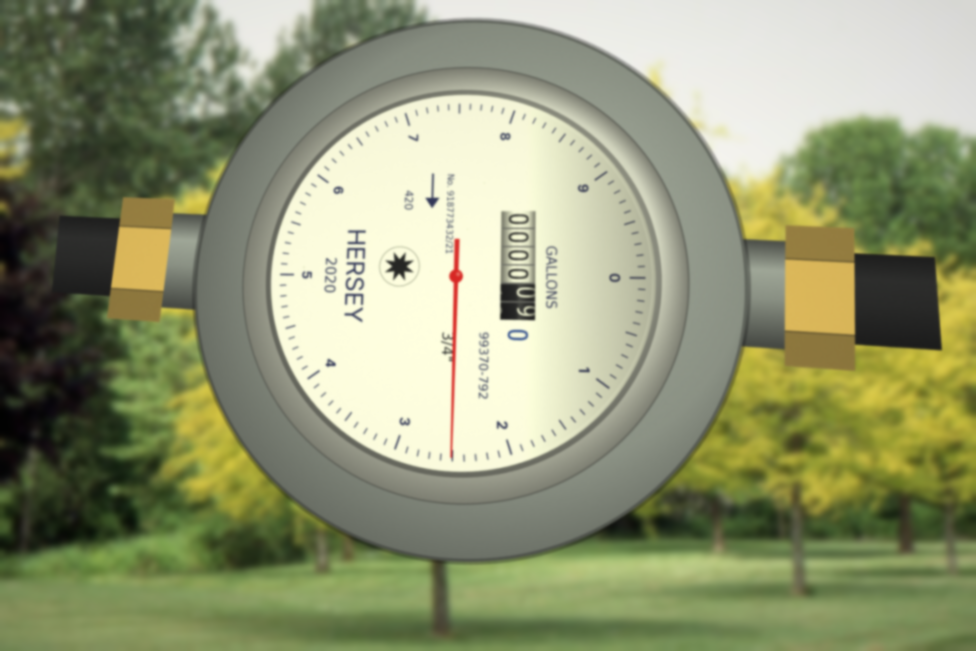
**92.5** gal
